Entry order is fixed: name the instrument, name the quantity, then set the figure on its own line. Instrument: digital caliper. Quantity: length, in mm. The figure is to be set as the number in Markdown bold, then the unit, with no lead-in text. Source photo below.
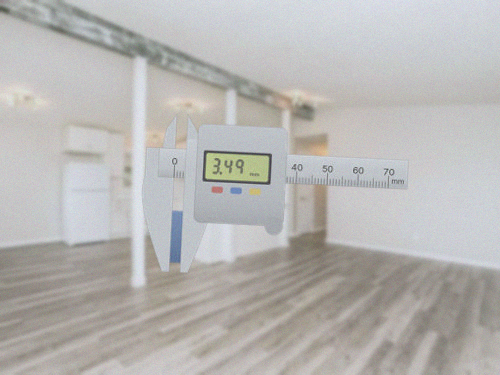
**3.49** mm
